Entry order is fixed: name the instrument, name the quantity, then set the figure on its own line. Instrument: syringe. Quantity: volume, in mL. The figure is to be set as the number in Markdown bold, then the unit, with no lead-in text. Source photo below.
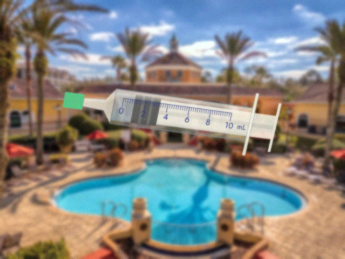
**1** mL
